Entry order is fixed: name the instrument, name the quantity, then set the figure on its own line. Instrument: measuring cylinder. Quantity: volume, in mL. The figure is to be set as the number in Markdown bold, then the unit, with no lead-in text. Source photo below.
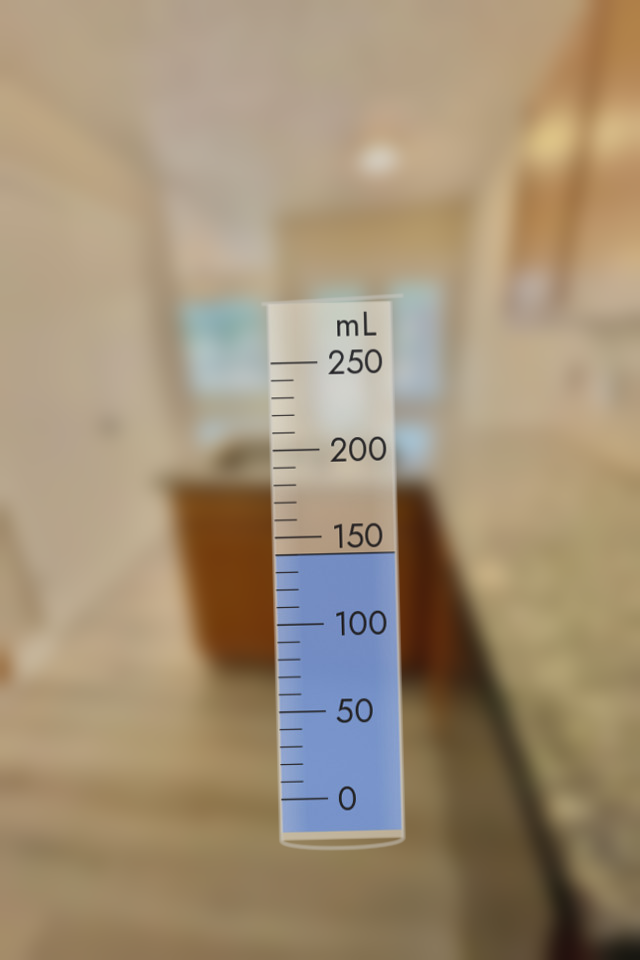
**140** mL
